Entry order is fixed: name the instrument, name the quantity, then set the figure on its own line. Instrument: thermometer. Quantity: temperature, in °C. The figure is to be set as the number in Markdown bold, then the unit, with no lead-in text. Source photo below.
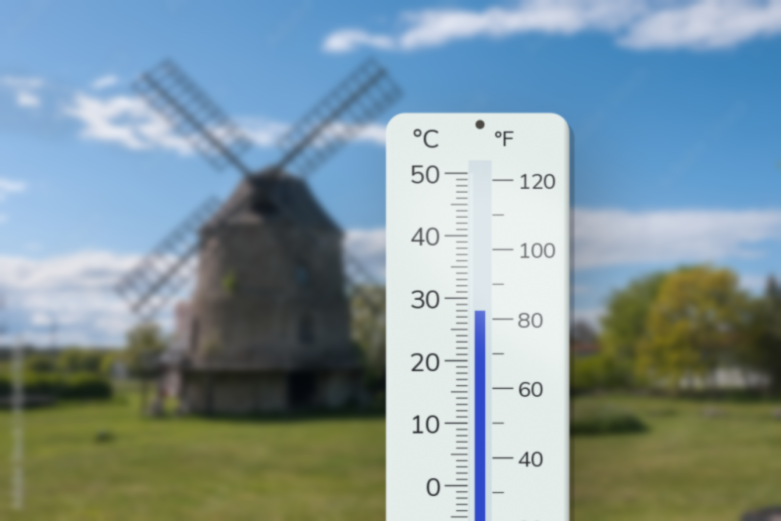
**28** °C
